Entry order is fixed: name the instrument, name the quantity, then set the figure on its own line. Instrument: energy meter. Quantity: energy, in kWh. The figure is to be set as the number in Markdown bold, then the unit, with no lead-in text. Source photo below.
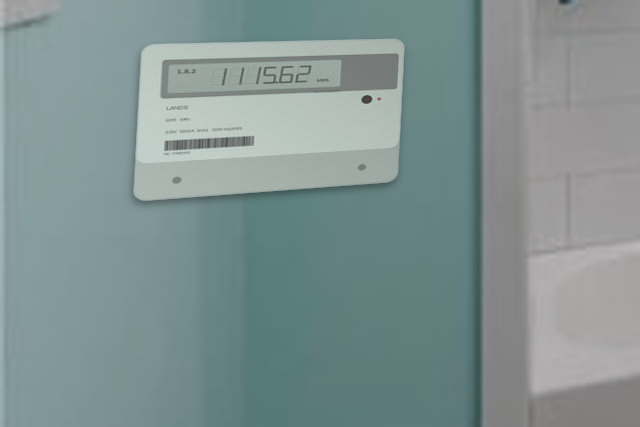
**1115.62** kWh
